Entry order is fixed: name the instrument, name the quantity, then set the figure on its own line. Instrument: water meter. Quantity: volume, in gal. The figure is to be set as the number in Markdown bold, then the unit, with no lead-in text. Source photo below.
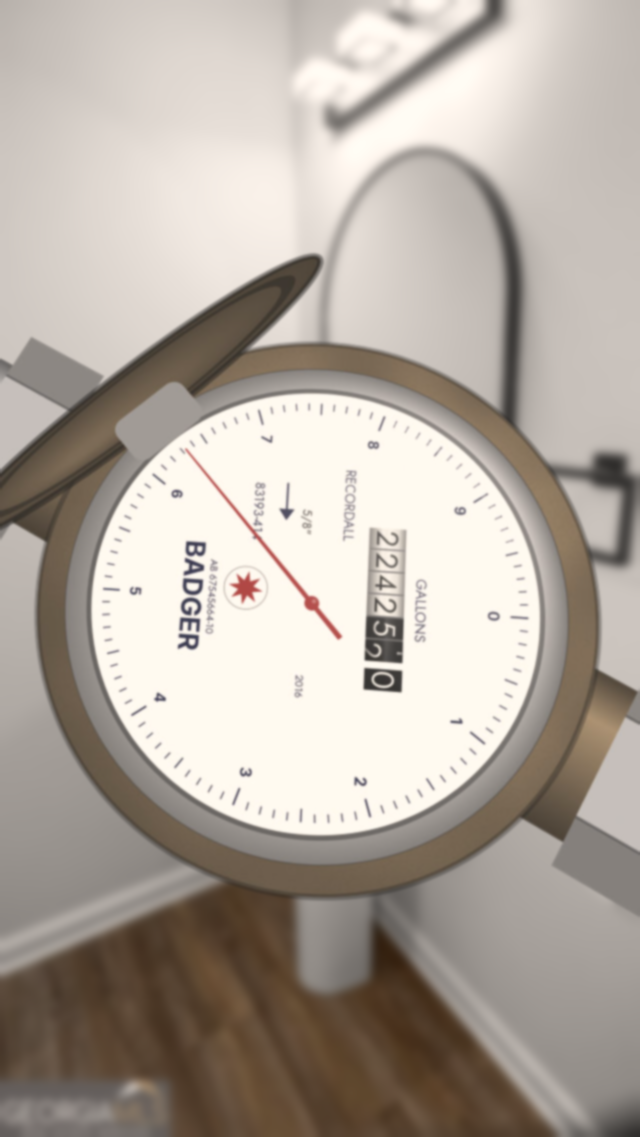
**2242516.3** gal
